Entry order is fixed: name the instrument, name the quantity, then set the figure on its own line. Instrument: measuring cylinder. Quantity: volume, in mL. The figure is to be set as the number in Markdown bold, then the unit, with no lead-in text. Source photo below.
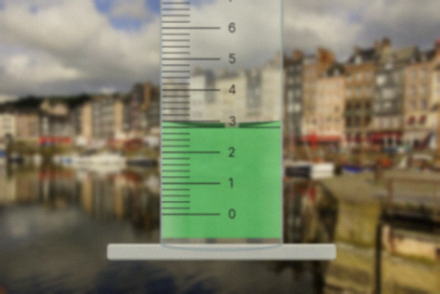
**2.8** mL
